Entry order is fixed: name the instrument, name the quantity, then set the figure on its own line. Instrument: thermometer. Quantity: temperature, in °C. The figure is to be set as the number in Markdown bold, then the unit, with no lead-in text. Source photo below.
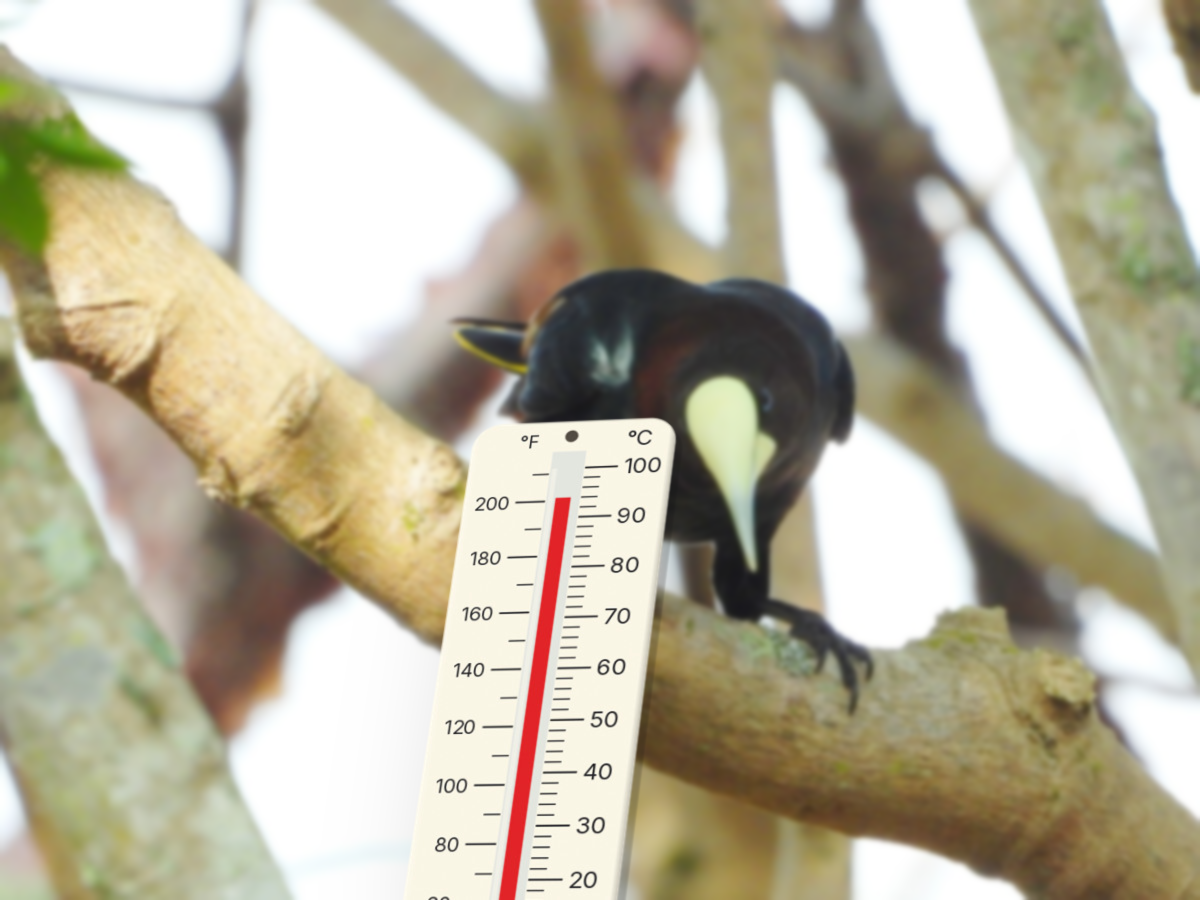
**94** °C
